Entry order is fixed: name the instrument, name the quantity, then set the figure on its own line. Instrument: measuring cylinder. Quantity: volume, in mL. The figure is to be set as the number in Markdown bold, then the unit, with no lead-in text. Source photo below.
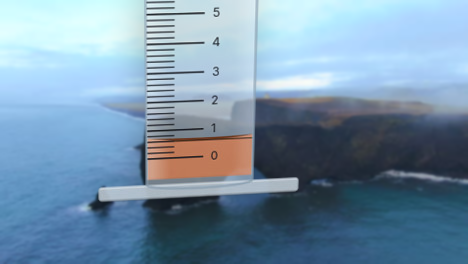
**0.6** mL
